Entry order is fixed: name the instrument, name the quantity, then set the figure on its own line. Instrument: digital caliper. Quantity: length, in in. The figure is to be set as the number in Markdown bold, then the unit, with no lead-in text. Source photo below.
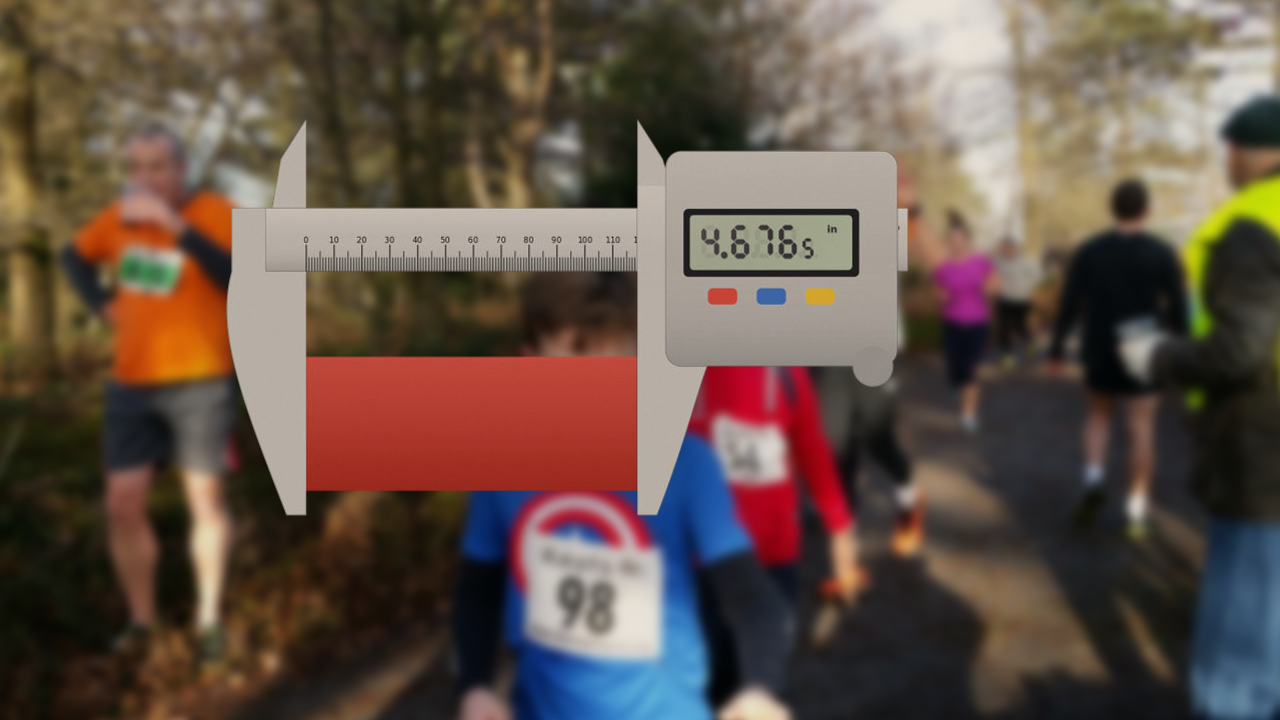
**4.6765** in
